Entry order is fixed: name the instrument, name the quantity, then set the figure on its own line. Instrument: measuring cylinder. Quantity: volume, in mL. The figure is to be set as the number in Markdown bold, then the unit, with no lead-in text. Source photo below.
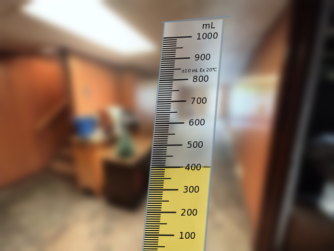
**400** mL
